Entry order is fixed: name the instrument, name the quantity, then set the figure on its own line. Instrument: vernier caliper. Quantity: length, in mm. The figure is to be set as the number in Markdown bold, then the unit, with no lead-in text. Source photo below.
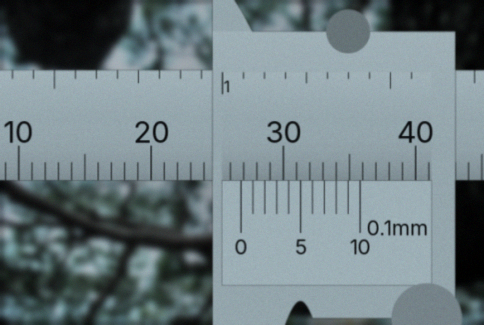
**26.8** mm
